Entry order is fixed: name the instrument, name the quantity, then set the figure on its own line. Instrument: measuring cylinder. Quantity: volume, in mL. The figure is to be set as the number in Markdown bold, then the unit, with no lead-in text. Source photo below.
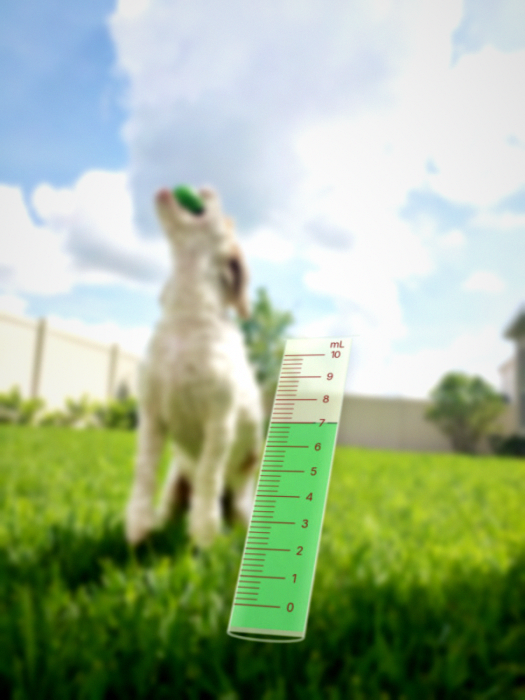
**7** mL
